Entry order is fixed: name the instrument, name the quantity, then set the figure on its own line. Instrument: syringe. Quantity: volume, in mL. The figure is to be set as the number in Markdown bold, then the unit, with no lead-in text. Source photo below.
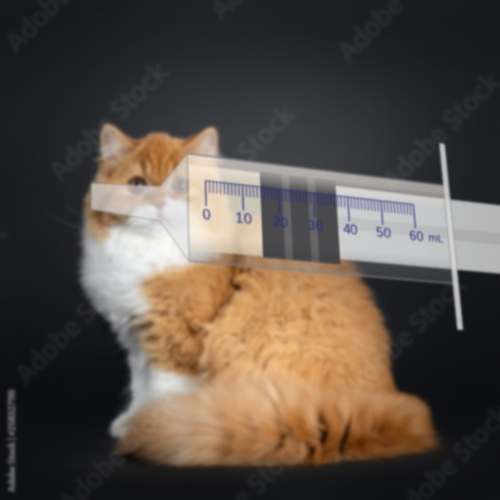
**15** mL
